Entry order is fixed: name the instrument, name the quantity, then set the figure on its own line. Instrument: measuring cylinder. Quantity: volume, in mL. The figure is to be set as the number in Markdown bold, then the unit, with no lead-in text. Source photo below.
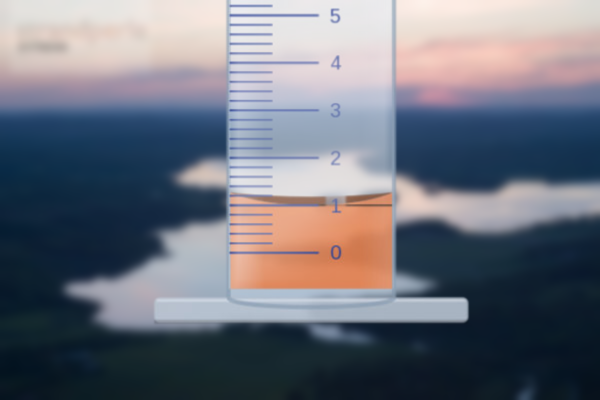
**1** mL
